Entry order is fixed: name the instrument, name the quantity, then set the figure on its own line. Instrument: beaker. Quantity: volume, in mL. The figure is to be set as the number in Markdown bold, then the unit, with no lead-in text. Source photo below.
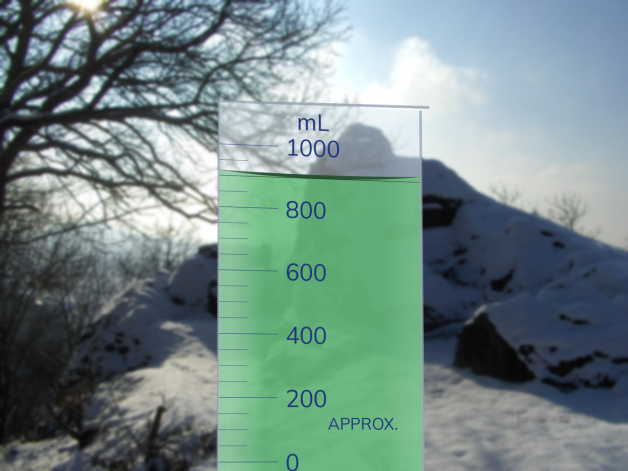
**900** mL
